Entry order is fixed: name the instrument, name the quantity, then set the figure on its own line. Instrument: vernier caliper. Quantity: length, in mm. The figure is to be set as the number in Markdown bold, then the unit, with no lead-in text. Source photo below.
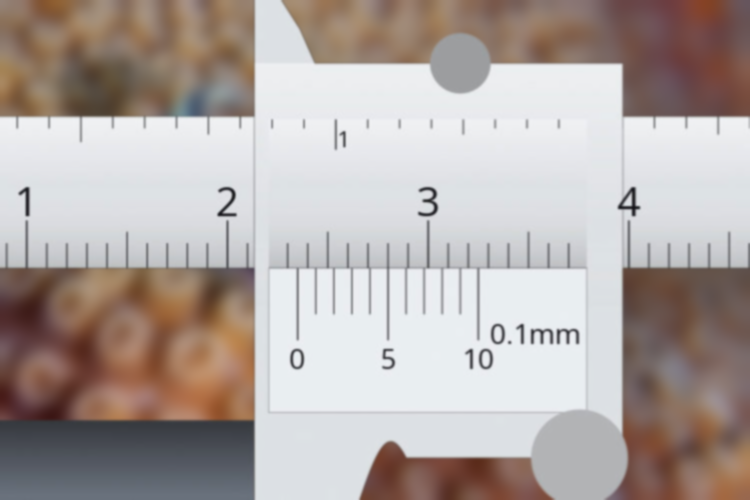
**23.5** mm
